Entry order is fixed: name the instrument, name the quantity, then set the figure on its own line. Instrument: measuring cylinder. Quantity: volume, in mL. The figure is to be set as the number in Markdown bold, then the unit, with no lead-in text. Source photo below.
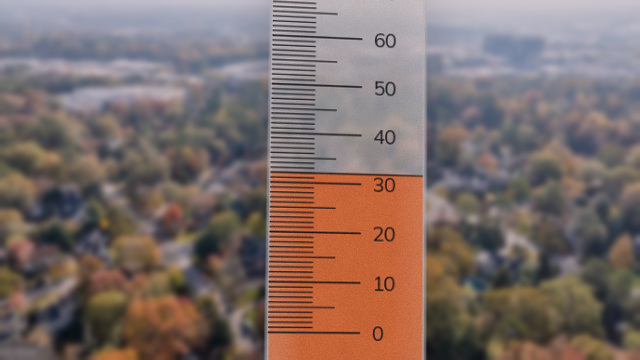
**32** mL
